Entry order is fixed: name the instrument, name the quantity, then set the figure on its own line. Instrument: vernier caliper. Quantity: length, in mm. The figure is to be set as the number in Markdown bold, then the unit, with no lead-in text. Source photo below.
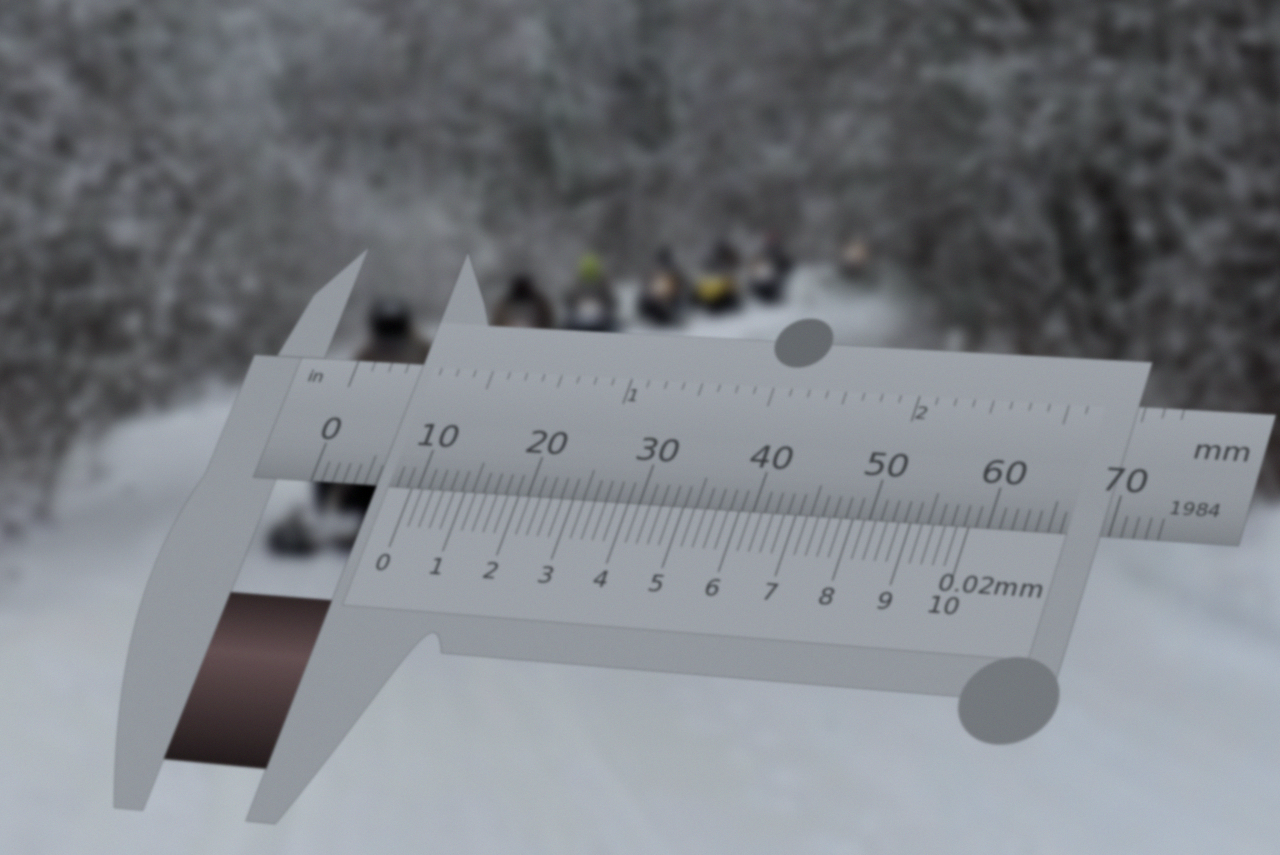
**9.4** mm
